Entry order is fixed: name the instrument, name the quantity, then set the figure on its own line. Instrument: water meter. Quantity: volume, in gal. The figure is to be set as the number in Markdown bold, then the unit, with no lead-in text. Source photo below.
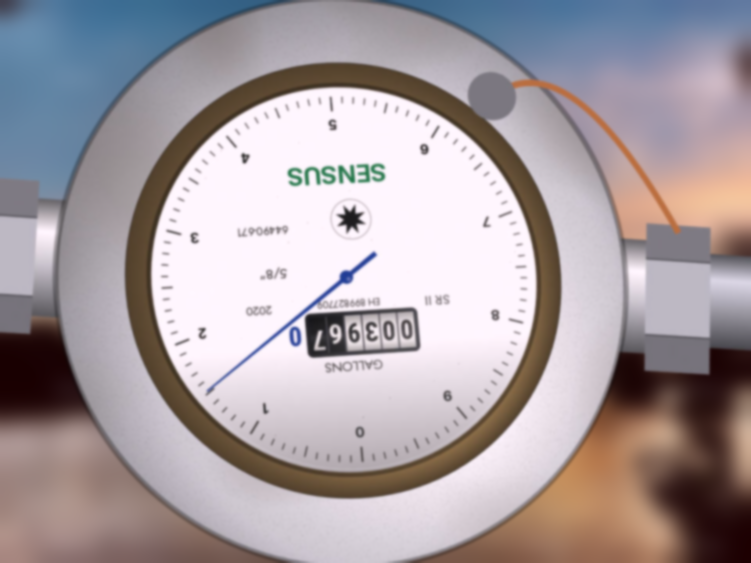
**39671.5** gal
